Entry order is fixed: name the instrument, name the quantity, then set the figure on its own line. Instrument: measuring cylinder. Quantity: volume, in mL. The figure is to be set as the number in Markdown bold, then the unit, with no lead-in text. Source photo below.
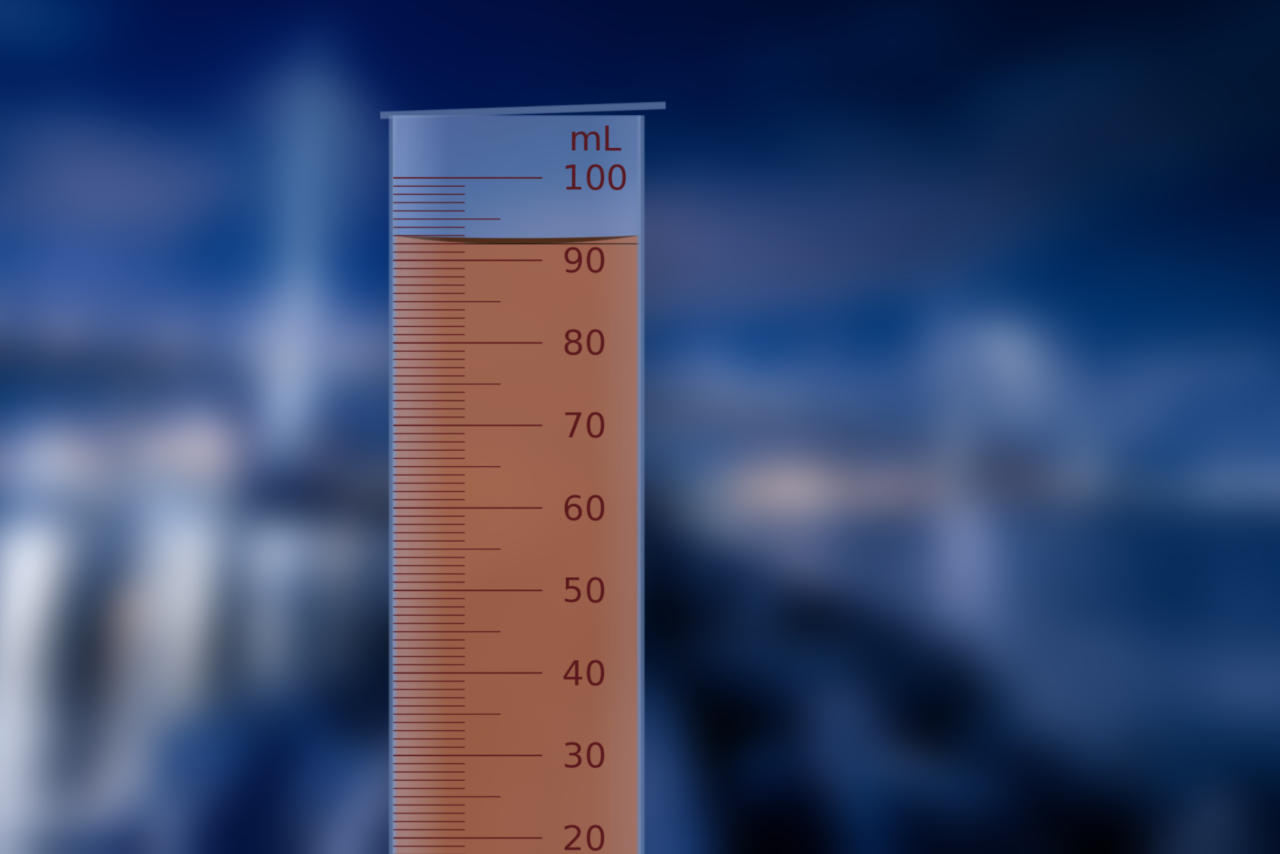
**92** mL
